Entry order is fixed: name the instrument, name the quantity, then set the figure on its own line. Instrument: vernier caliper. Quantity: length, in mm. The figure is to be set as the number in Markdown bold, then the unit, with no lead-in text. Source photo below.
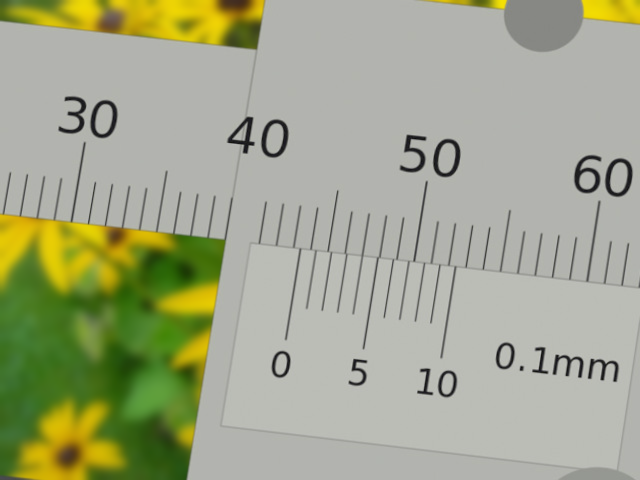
**43.4** mm
